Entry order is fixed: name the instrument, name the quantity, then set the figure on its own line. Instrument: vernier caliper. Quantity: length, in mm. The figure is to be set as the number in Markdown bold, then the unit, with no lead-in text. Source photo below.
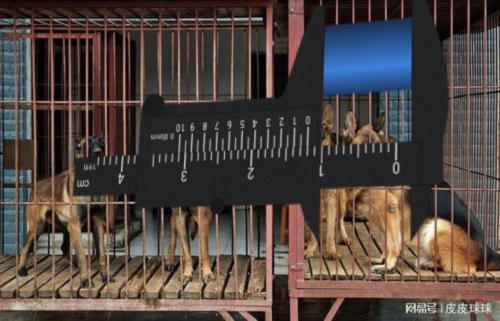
**12.0** mm
